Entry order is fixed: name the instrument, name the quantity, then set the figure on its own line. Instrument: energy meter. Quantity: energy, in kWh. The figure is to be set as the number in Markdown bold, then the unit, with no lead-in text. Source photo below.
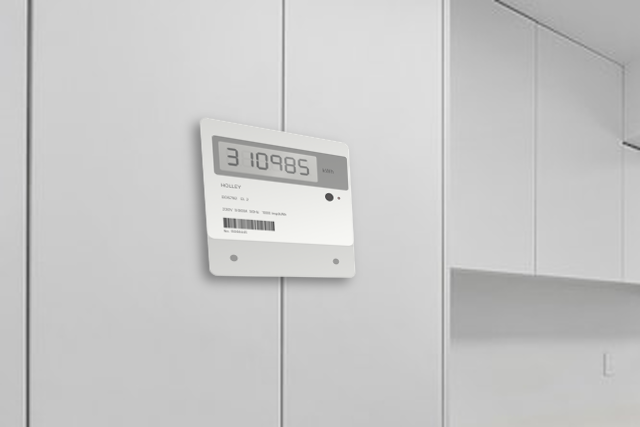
**310985** kWh
